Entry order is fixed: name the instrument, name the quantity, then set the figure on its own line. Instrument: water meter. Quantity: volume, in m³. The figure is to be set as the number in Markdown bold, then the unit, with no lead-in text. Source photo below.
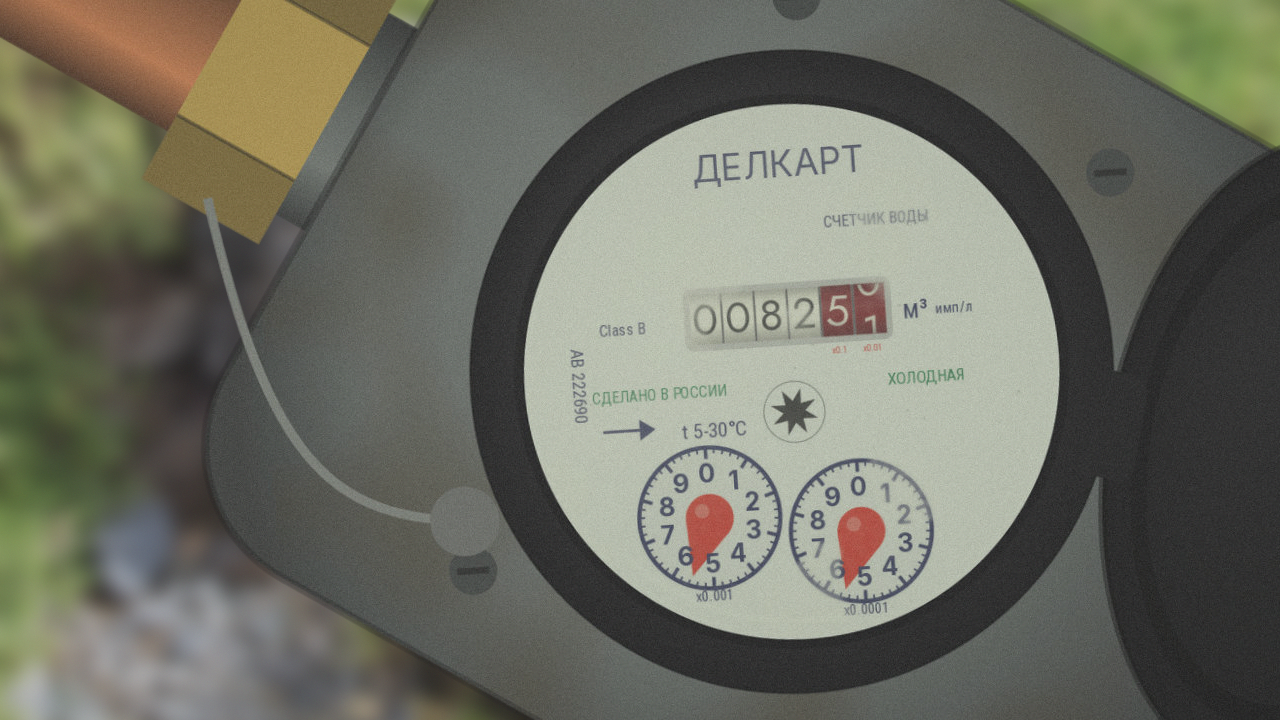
**82.5055** m³
